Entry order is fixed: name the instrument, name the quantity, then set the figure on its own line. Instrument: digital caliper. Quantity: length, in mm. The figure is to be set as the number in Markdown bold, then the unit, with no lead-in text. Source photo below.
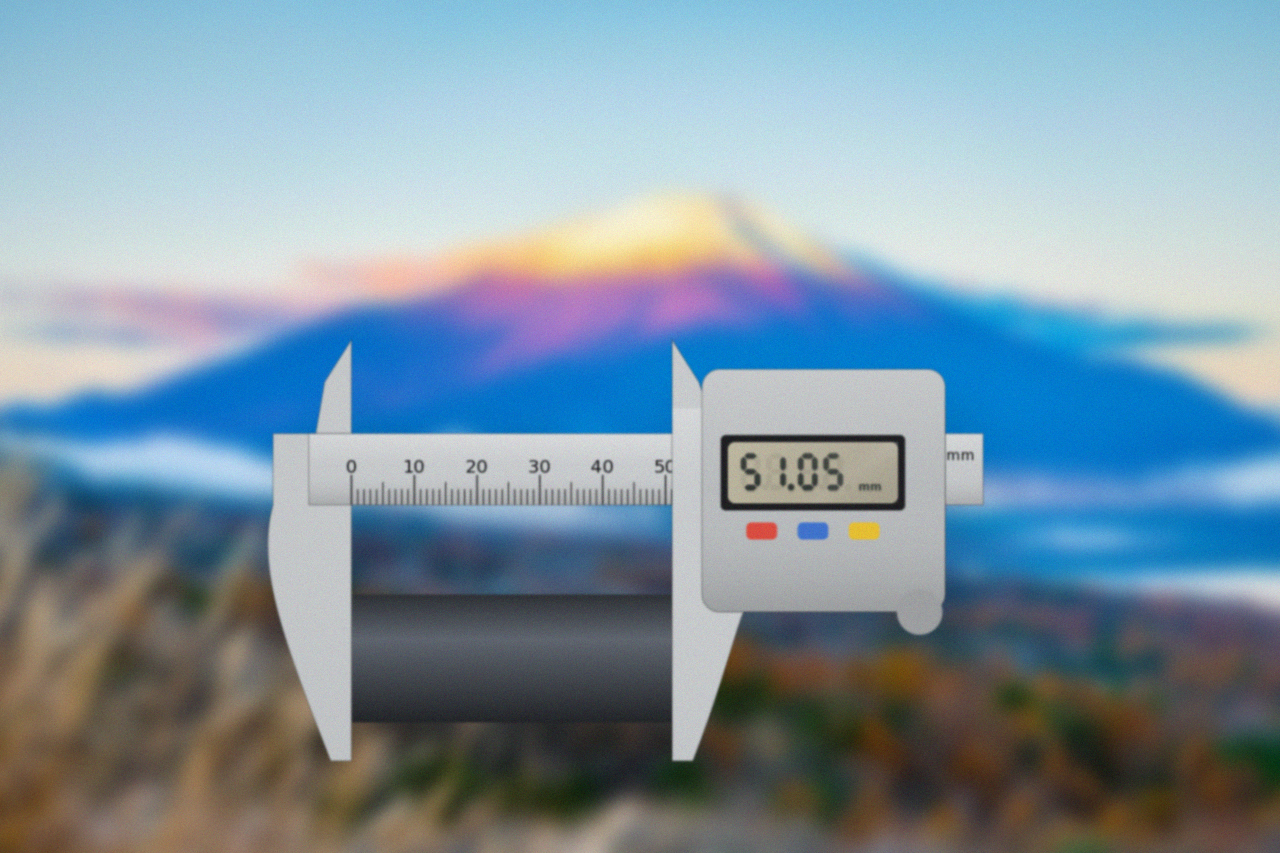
**51.05** mm
